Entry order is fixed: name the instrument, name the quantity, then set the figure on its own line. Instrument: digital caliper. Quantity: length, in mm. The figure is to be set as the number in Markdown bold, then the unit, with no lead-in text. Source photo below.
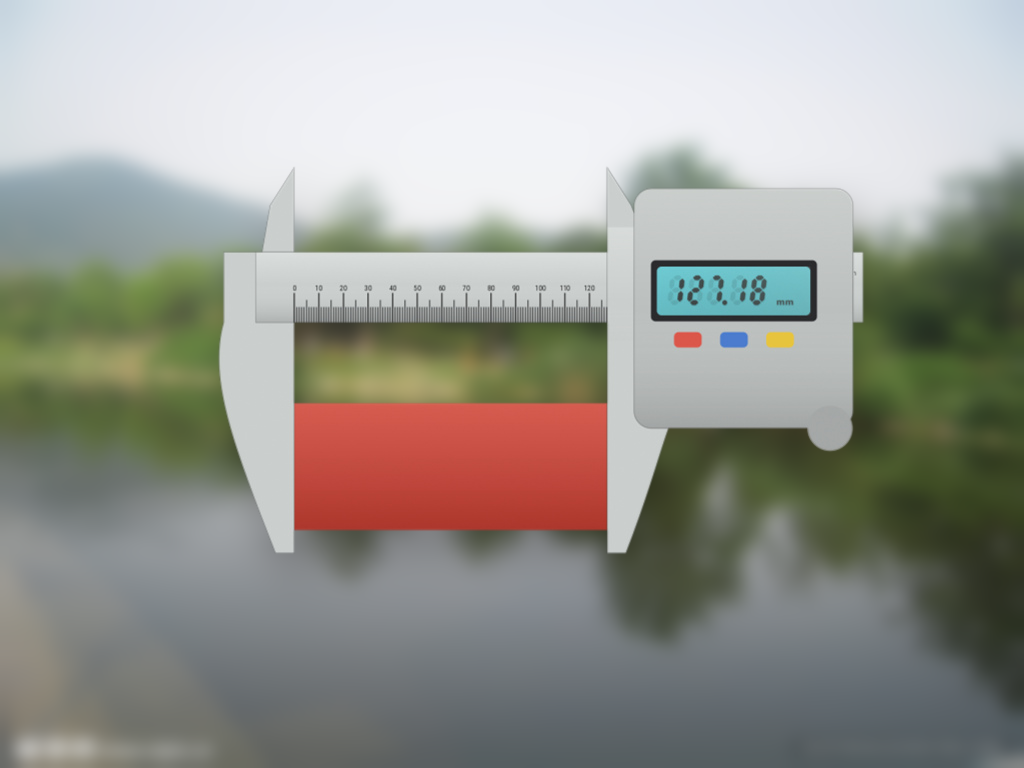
**127.18** mm
